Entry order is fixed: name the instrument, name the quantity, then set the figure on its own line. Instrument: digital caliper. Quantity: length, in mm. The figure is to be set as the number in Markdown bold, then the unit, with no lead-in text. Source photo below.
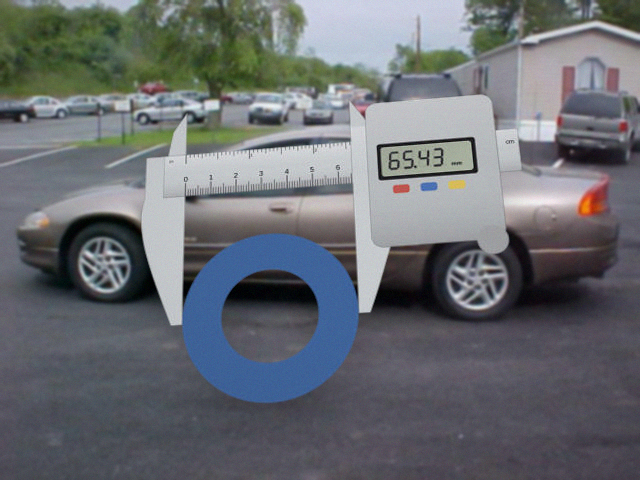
**65.43** mm
